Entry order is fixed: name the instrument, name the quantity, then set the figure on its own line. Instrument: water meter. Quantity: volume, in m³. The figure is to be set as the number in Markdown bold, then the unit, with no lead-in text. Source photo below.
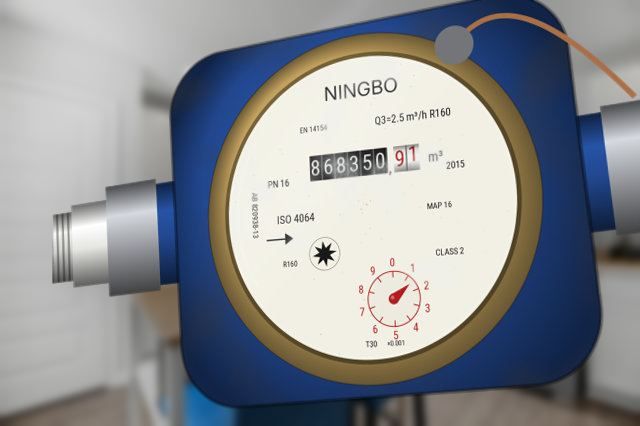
**868350.911** m³
